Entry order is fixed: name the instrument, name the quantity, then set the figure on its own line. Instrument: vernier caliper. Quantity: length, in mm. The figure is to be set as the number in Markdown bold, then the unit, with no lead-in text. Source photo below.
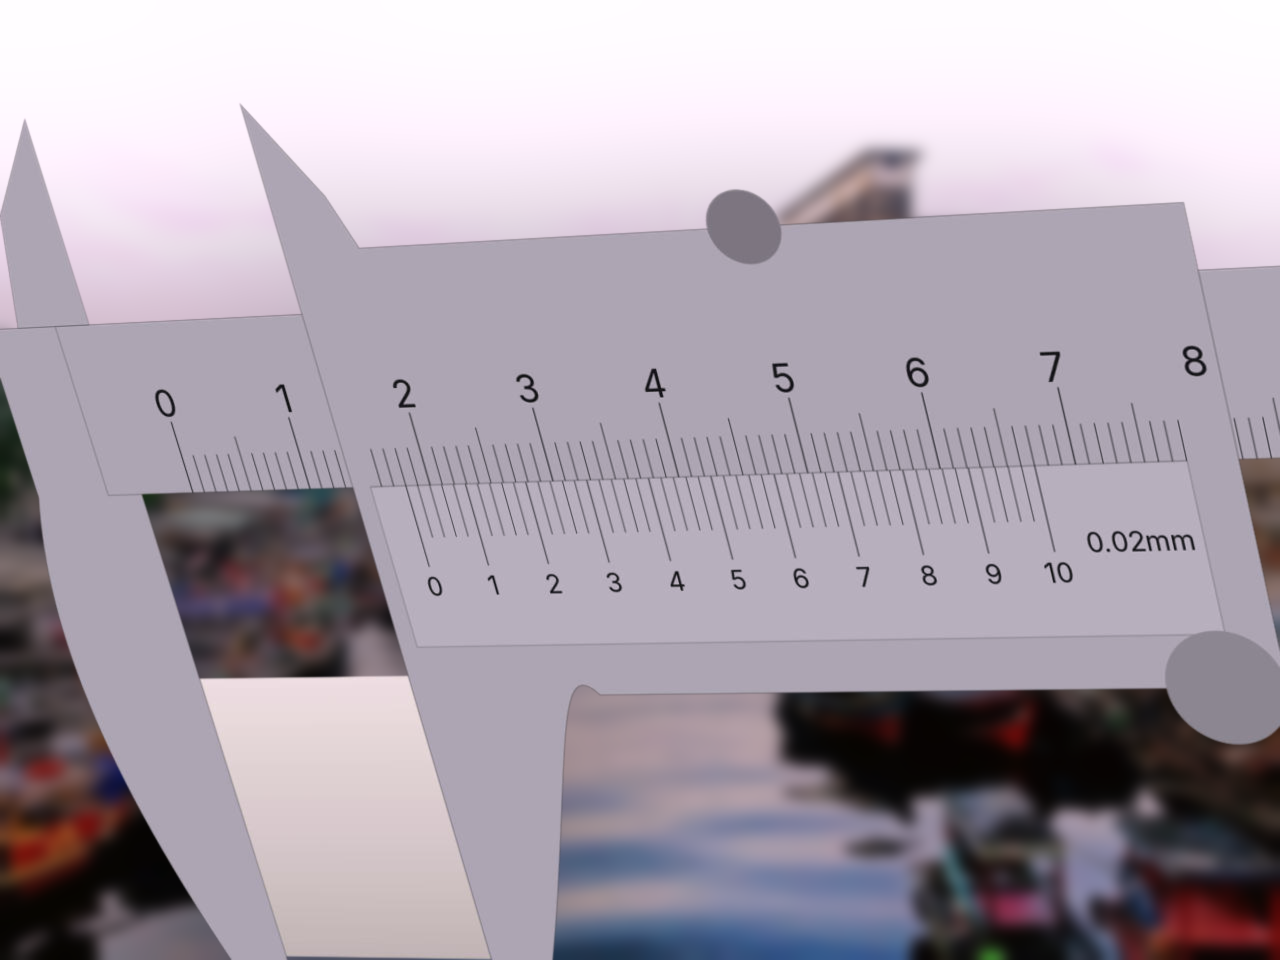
**18.0** mm
